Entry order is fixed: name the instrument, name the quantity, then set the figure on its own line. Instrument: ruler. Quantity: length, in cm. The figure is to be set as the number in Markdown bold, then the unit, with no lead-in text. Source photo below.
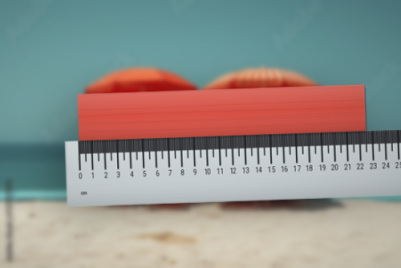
**22.5** cm
